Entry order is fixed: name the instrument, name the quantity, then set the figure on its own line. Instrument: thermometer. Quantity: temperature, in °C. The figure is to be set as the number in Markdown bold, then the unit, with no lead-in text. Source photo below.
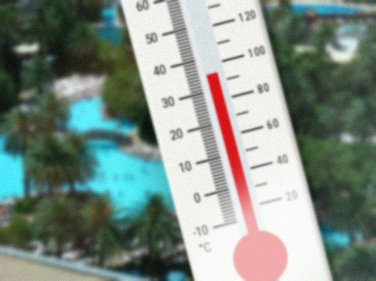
**35** °C
